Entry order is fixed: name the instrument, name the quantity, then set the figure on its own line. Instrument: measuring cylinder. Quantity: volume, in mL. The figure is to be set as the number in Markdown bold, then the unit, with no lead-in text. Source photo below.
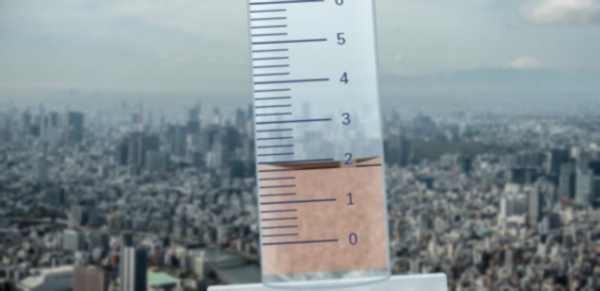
**1.8** mL
